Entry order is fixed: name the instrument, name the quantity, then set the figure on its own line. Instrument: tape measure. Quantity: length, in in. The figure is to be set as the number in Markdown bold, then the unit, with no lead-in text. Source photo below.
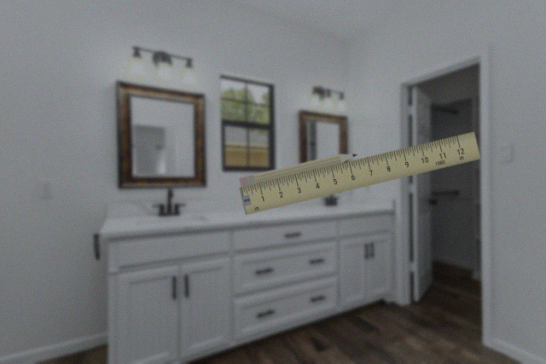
**6.5** in
